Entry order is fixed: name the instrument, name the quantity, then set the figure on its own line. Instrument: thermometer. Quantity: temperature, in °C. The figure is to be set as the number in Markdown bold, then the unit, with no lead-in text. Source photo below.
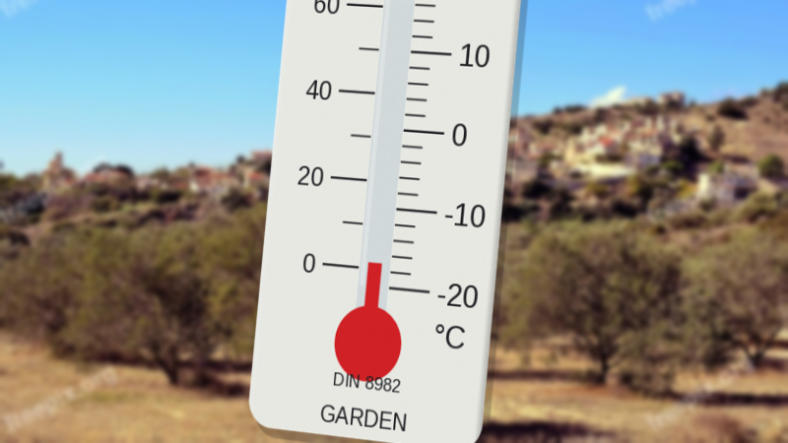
**-17** °C
